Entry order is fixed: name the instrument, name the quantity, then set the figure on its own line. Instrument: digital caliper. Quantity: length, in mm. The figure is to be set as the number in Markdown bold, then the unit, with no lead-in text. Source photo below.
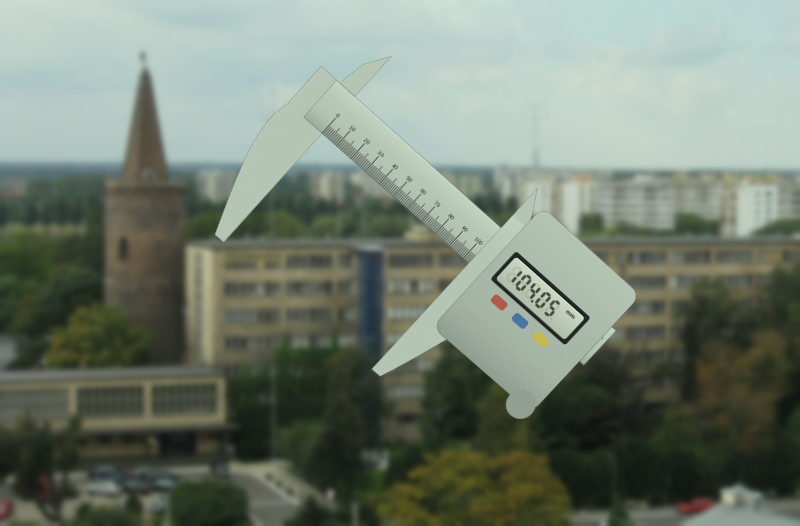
**104.05** mm
